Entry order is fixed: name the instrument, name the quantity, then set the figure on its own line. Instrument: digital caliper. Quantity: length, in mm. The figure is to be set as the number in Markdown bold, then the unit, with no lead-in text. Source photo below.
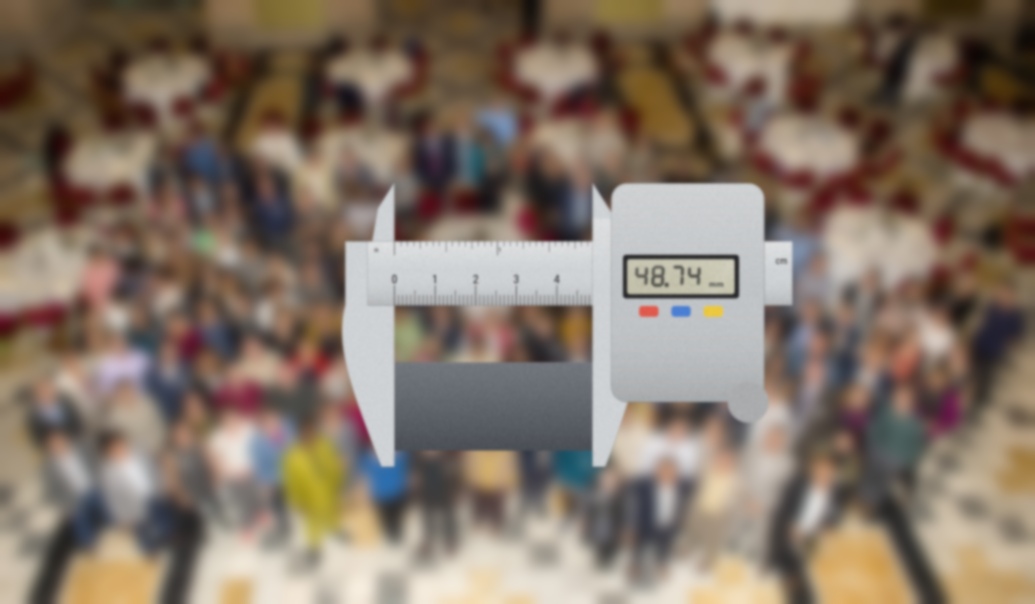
**48.74** mm
